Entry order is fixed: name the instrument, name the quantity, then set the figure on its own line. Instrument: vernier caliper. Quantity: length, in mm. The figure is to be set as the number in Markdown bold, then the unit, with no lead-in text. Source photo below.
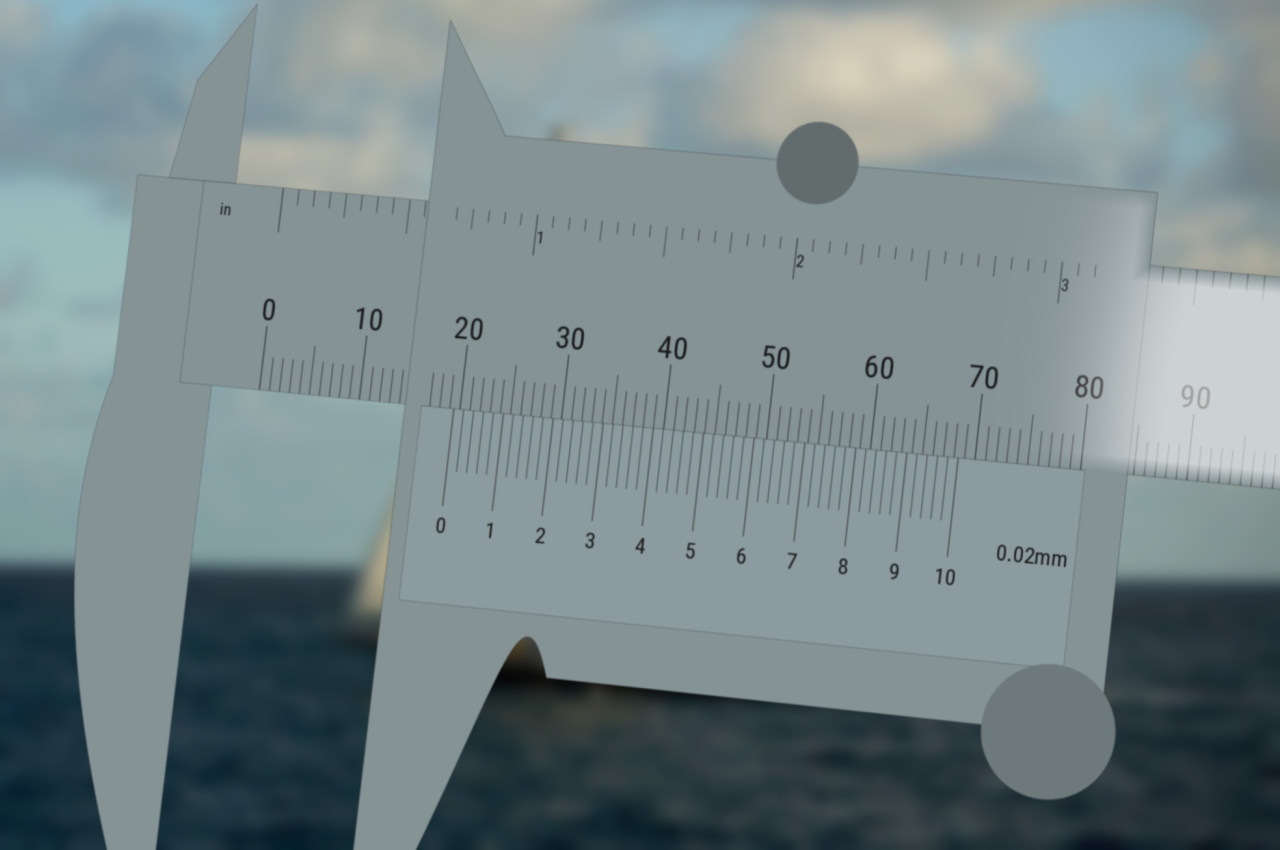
**19.4** mm
